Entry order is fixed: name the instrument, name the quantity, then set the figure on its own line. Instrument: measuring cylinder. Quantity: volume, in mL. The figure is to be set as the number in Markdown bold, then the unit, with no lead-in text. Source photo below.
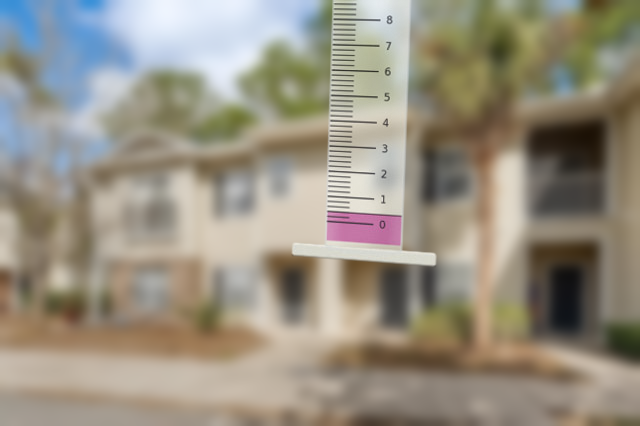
**0.4** mL
